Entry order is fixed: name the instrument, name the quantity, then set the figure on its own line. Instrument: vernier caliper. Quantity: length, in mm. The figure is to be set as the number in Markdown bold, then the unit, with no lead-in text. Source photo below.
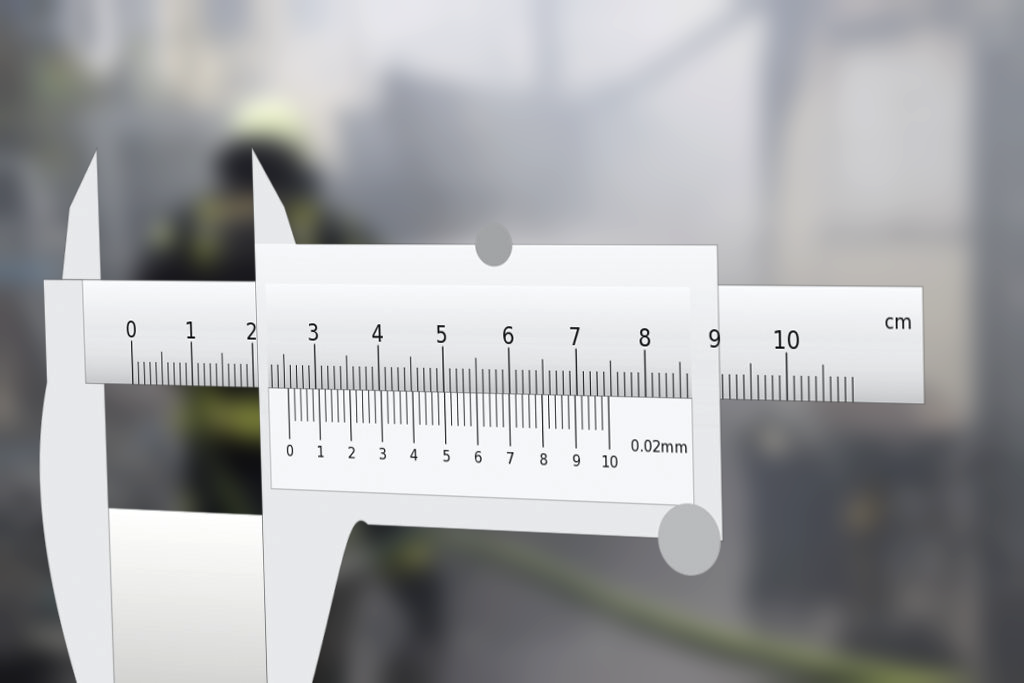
**25.6** mm
